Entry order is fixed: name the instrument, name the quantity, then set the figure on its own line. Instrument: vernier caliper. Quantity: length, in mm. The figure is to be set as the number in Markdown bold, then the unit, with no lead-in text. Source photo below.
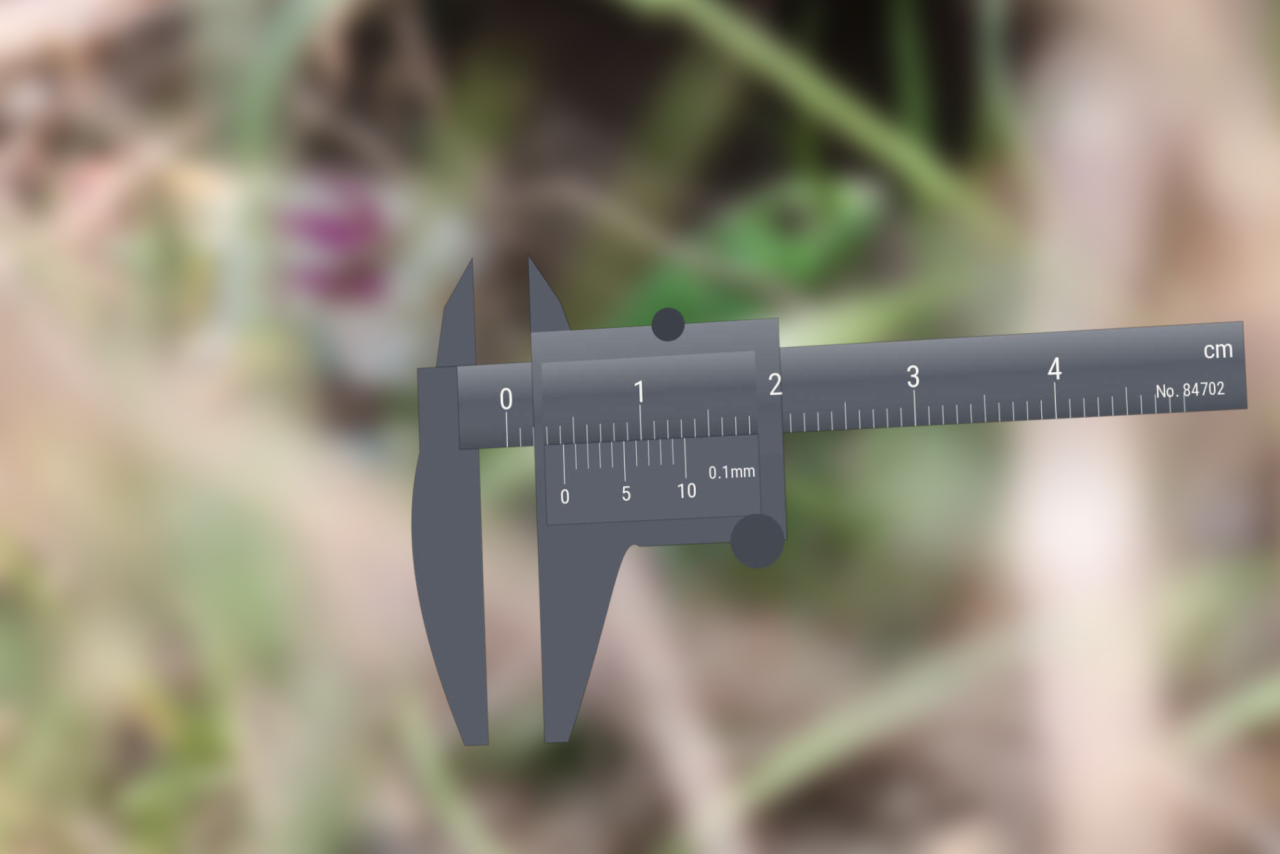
**4.2** mm
